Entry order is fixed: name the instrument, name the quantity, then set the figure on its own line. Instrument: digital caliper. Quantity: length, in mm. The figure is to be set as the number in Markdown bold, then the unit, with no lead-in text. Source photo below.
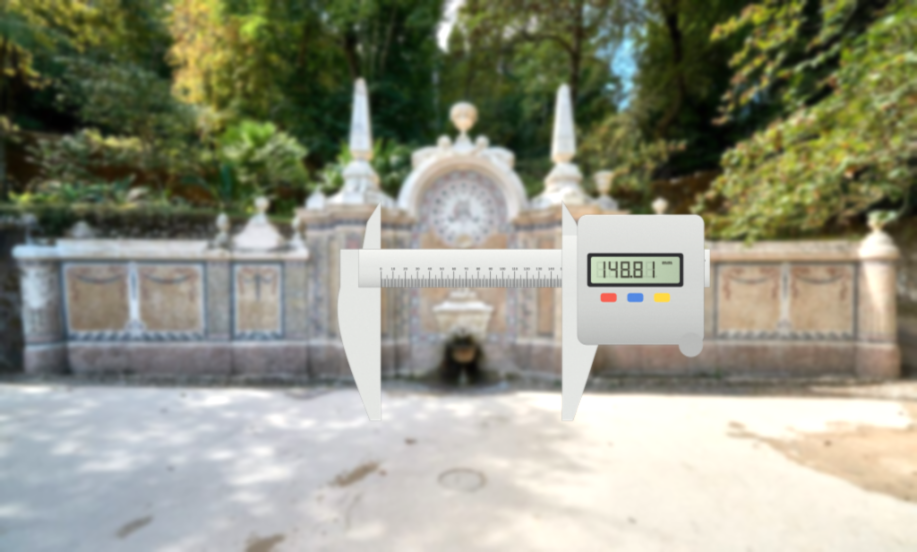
**148.81** mm
